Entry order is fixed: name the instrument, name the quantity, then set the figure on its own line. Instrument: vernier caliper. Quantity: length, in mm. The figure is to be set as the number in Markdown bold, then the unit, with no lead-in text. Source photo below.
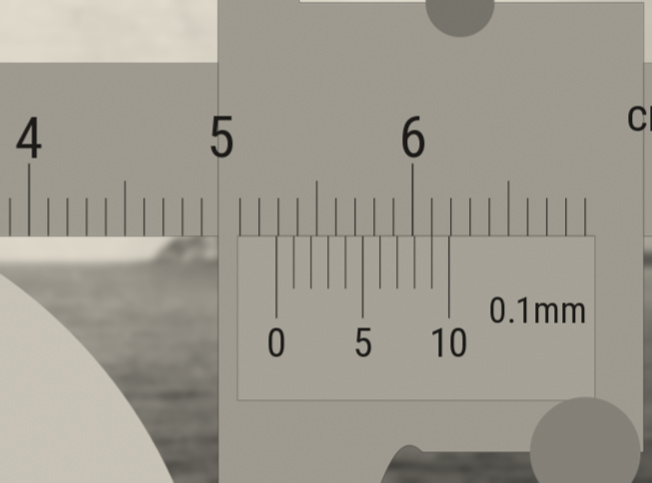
**52.9** mm
